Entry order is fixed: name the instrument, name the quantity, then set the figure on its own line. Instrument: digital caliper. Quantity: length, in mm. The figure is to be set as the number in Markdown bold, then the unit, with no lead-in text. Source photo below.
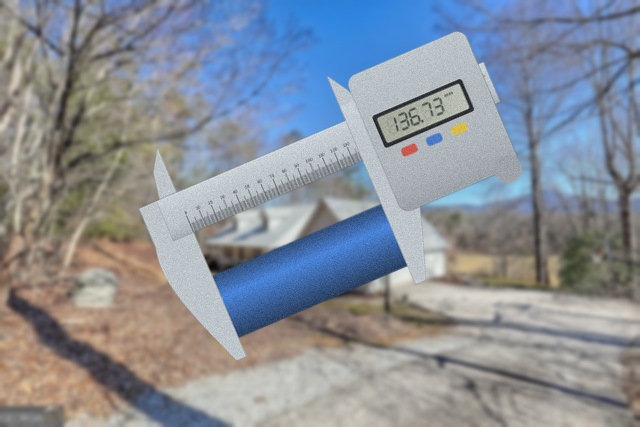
**136.73** mm
